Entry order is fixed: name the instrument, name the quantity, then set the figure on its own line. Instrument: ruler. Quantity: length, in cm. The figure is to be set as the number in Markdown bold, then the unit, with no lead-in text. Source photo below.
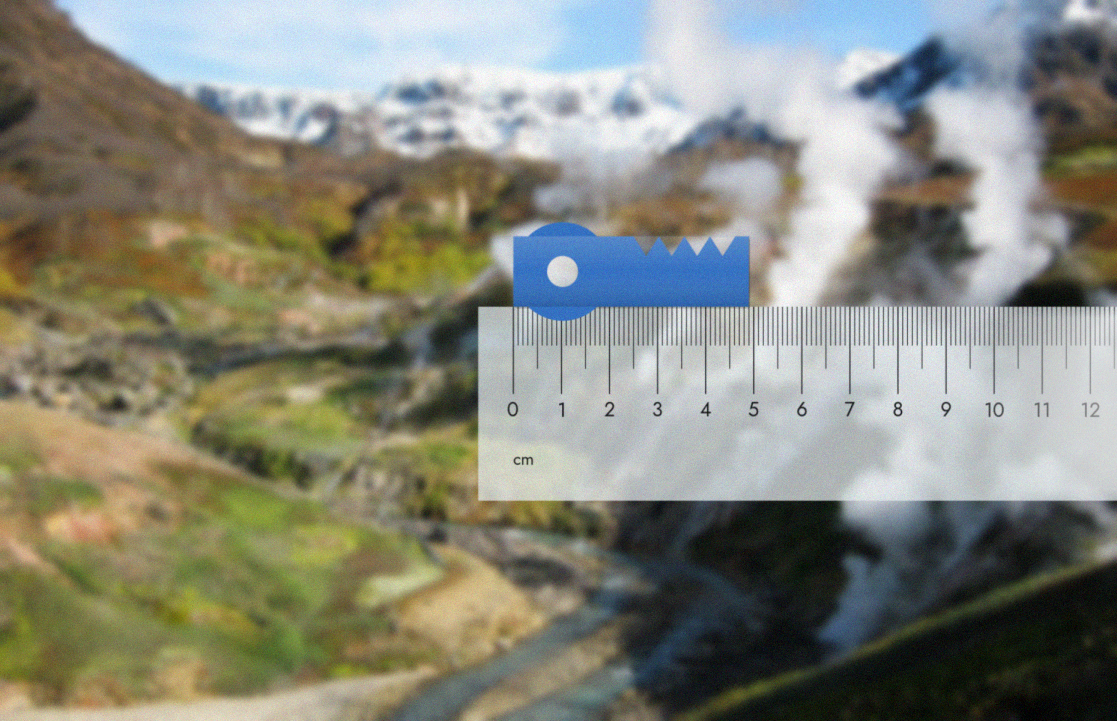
**4.9** cm
